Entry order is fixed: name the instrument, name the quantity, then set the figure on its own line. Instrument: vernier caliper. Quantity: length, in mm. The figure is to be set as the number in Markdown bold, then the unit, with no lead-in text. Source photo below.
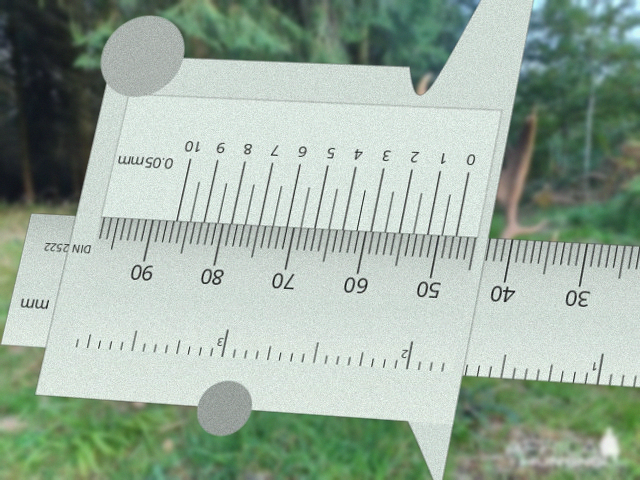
**47.6** mm
